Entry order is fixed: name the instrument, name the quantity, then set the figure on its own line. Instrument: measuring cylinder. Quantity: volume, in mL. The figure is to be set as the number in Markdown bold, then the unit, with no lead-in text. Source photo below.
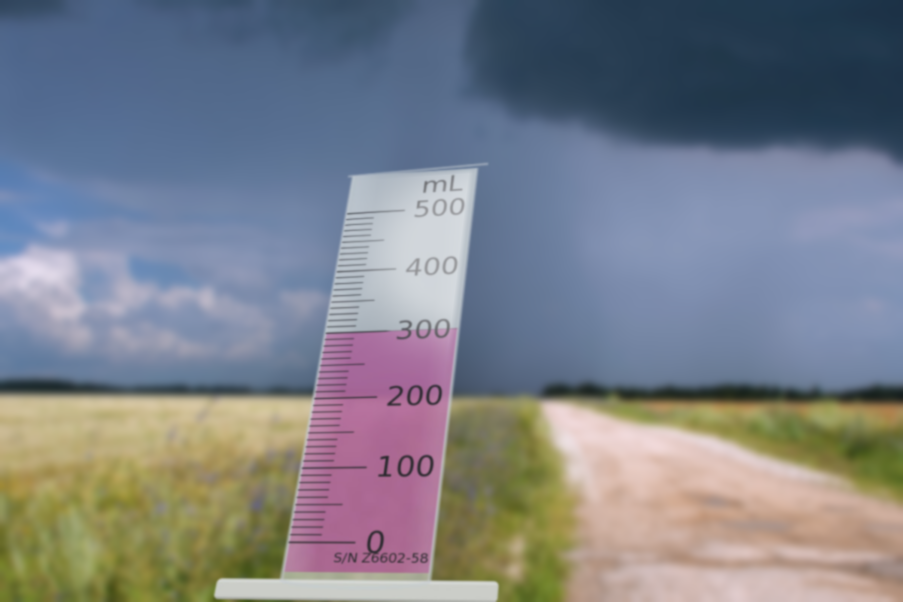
**300** mL
